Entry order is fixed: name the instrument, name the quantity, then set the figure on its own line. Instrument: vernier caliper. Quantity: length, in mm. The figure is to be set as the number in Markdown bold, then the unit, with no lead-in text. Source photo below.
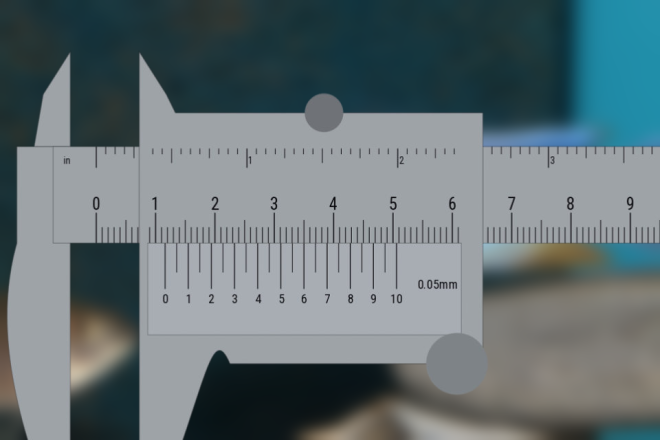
**11.6** mm
